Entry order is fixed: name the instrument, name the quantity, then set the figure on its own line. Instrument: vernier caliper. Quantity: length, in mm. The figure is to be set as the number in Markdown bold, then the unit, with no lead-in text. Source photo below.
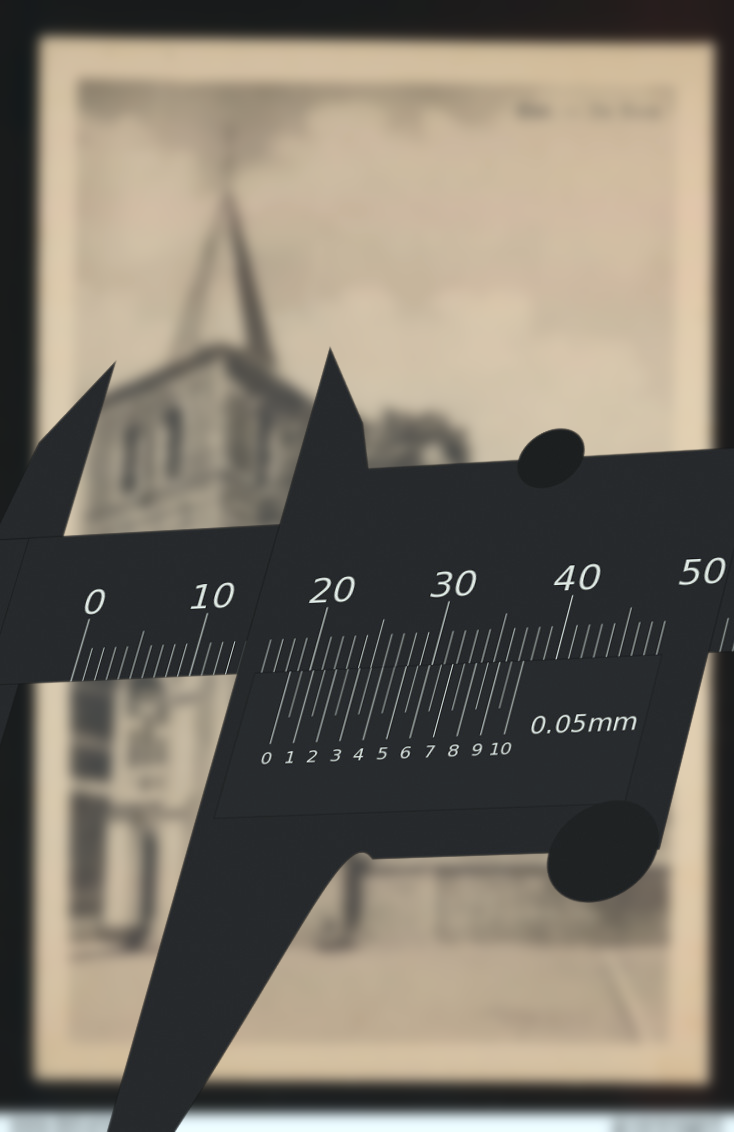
**18.4** mm
